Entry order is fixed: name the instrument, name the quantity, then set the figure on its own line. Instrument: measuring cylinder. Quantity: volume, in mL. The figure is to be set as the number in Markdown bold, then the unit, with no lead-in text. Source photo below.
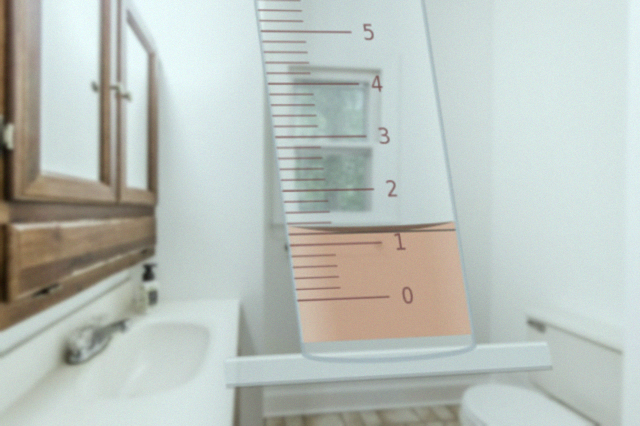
**1.2** mL
